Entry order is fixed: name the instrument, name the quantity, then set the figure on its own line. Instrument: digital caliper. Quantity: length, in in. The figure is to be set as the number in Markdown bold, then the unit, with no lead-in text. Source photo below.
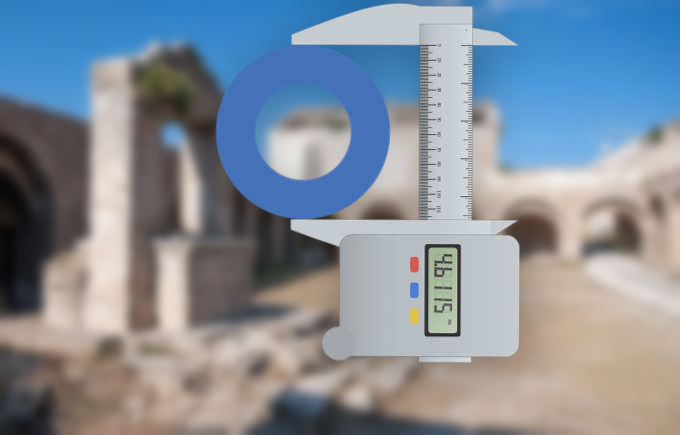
**4.6115** in
